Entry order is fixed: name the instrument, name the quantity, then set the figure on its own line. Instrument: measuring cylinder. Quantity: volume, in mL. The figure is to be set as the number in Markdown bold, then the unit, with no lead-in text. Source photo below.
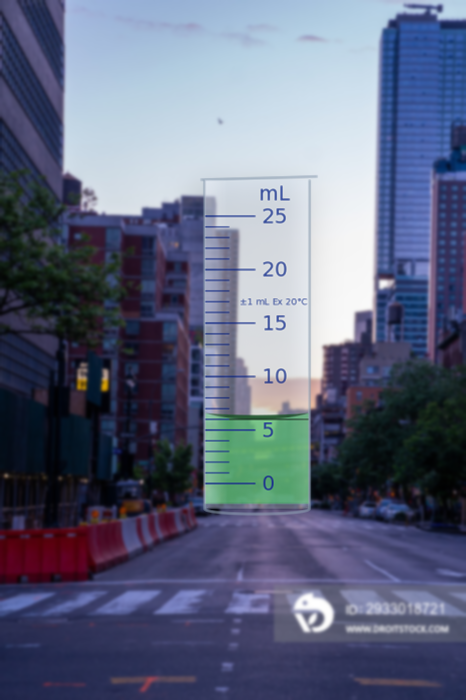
**6** mL
